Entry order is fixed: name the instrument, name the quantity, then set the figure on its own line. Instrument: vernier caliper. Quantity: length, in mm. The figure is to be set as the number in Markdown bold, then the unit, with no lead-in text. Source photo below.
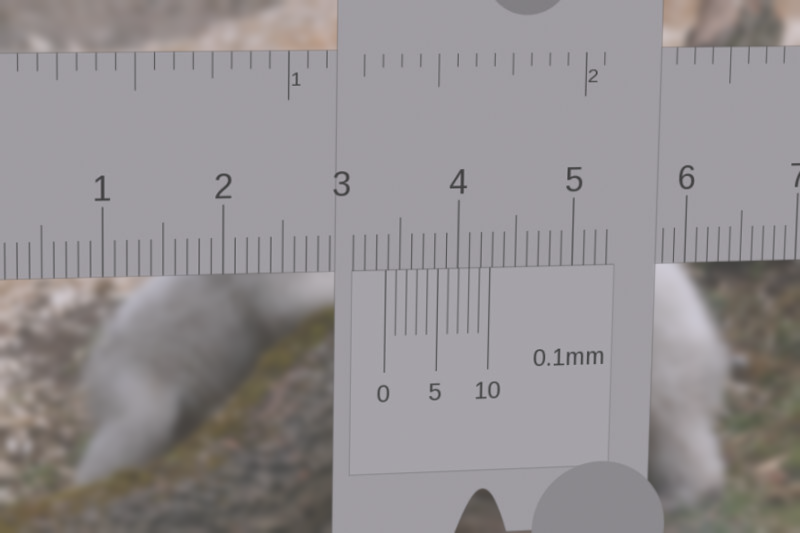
**33.8** mm
